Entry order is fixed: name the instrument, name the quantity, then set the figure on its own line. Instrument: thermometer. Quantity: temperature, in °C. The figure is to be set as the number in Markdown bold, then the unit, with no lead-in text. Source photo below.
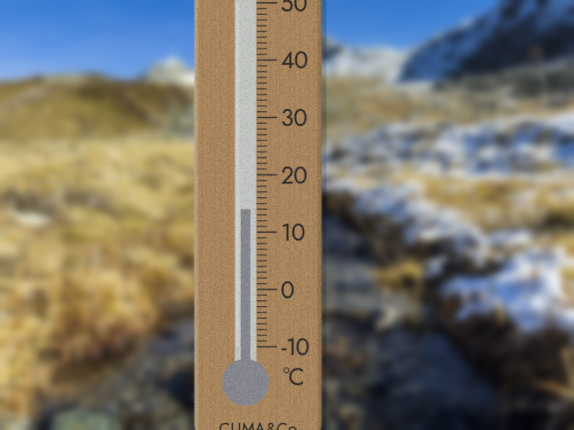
**14** °C
